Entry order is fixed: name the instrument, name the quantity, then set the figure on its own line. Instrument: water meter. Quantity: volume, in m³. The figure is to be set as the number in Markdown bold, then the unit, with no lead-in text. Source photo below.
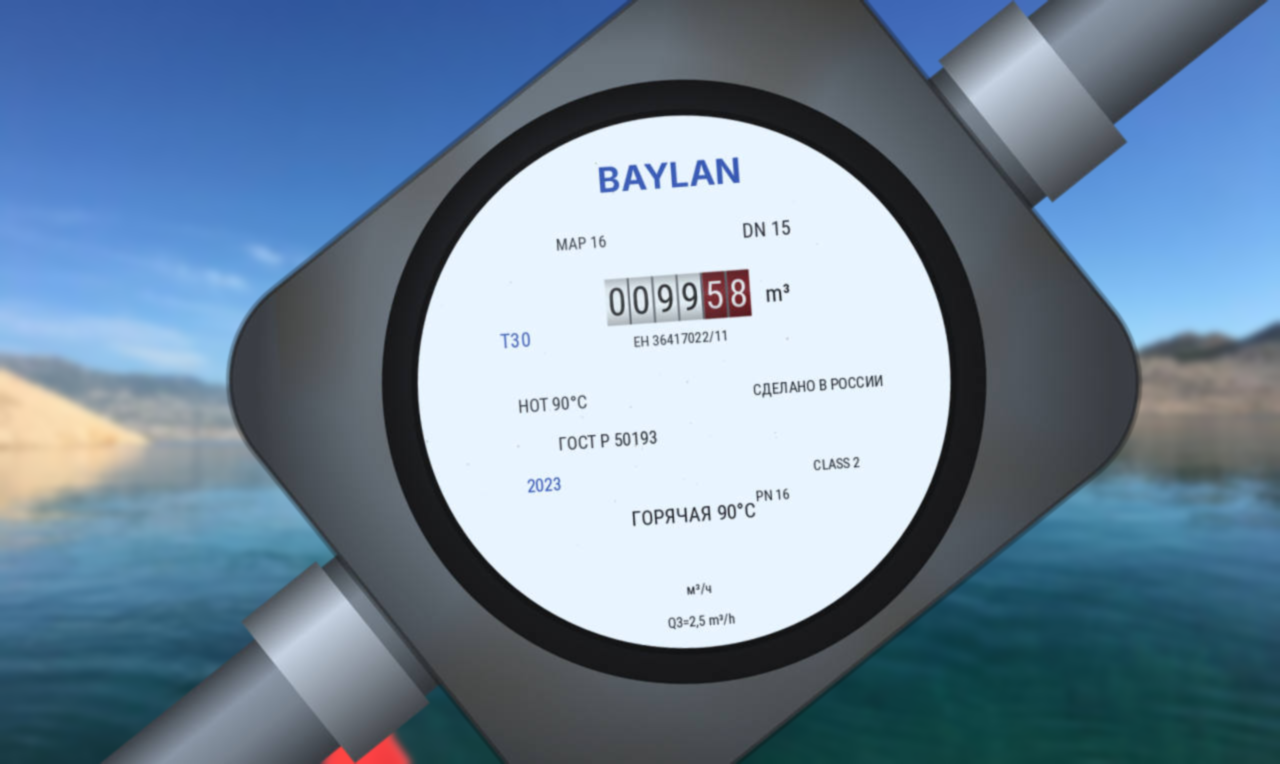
**99.58** m³
